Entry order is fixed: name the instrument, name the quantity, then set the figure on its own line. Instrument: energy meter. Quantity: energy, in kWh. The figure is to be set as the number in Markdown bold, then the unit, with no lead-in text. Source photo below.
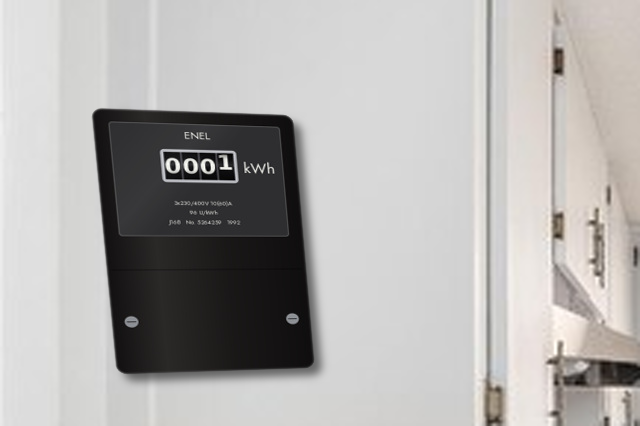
**1** kWh
